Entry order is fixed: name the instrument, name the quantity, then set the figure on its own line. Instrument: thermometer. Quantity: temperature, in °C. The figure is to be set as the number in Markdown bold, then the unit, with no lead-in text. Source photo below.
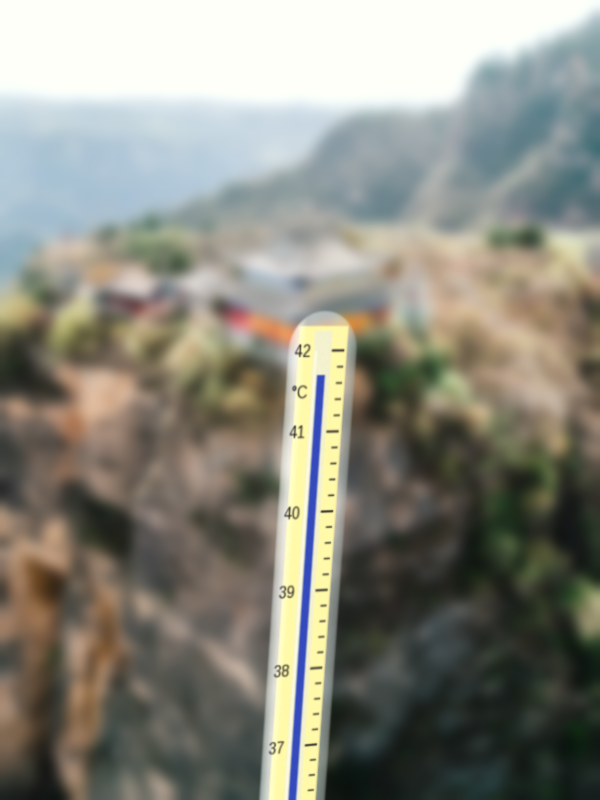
**41.7** °C
